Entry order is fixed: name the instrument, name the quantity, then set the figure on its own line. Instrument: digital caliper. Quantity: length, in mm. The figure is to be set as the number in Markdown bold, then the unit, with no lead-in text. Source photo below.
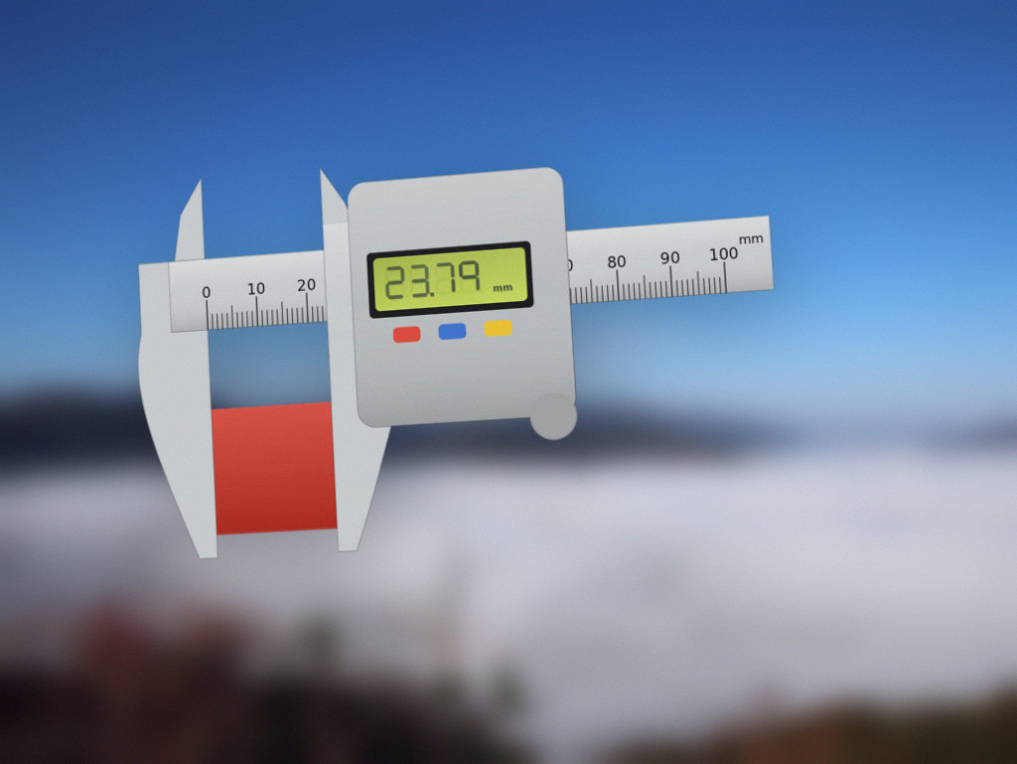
**23.79** mm
